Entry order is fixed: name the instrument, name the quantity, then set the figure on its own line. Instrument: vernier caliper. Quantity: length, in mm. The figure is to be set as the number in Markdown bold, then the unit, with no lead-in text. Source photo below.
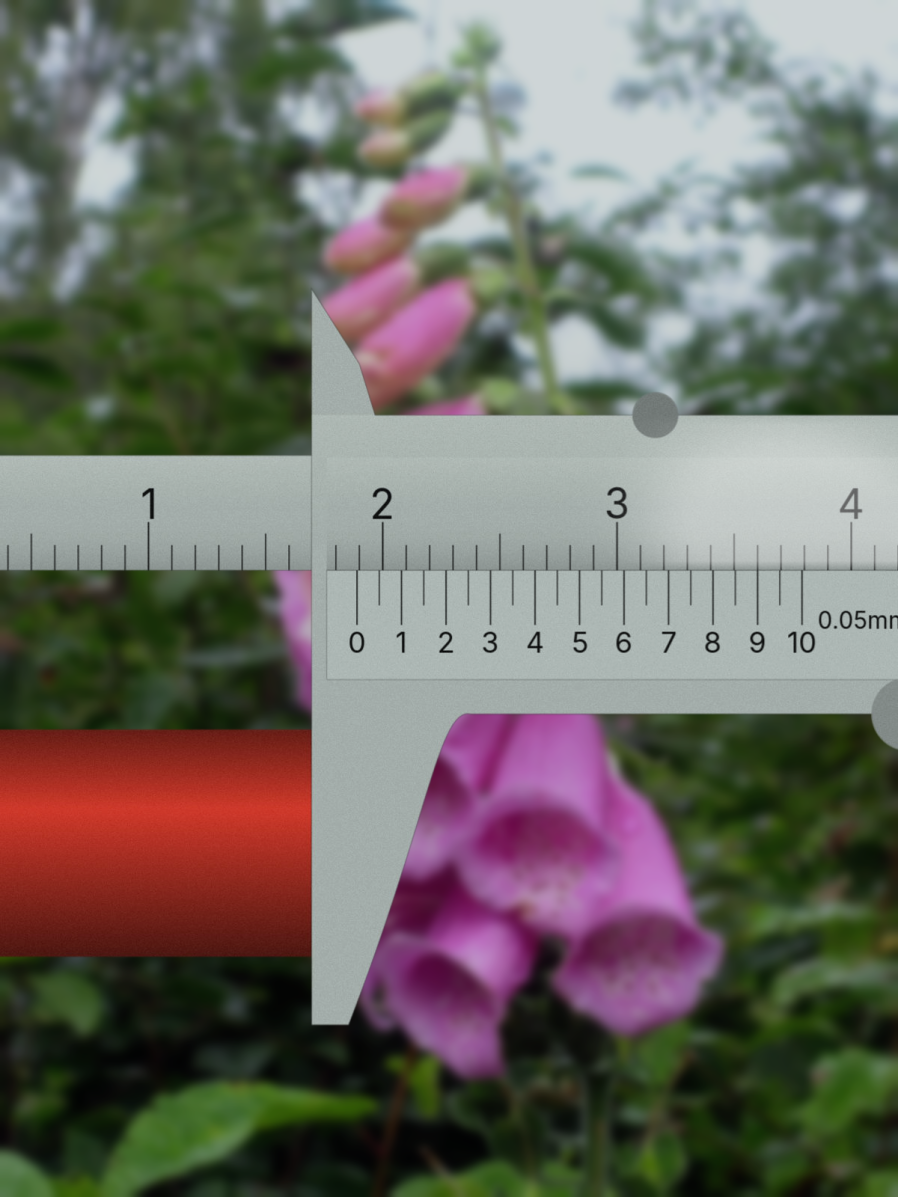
**18.90** mm
